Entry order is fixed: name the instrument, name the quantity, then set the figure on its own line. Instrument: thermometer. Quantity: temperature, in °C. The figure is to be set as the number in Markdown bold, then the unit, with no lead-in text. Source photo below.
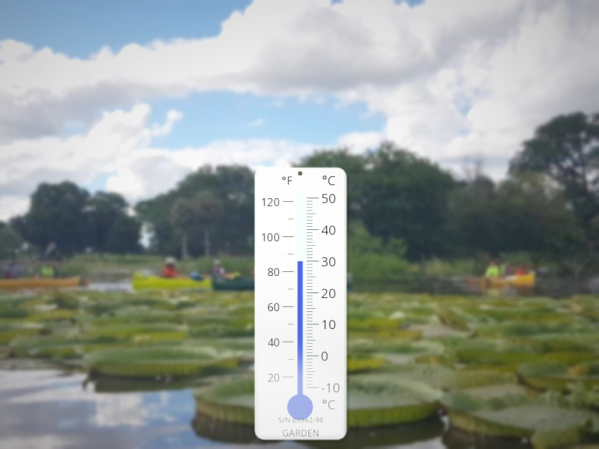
**30** °C
